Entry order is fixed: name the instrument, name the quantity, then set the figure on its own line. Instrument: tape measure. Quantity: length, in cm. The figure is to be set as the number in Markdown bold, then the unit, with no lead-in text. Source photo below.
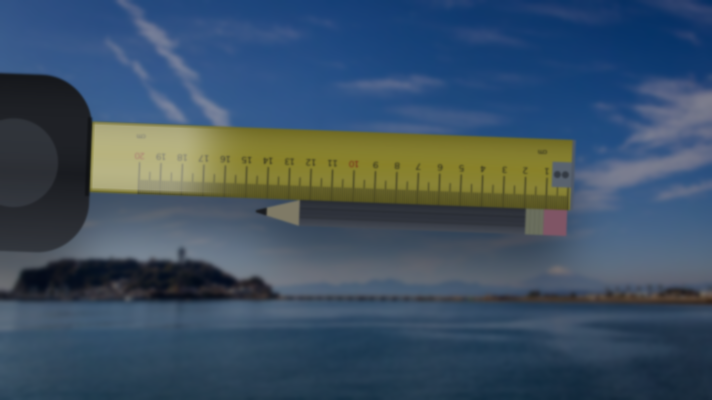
**14.5** cm
